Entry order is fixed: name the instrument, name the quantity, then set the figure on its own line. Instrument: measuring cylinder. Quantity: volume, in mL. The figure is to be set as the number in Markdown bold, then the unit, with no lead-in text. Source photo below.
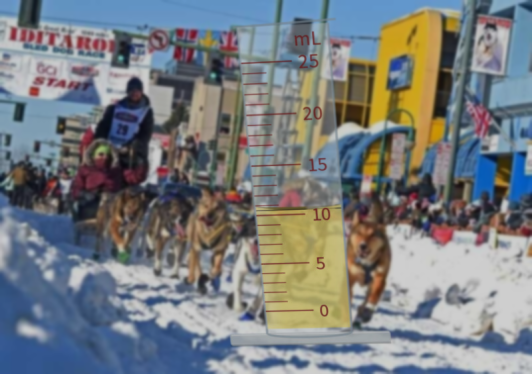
**10.5** mL
